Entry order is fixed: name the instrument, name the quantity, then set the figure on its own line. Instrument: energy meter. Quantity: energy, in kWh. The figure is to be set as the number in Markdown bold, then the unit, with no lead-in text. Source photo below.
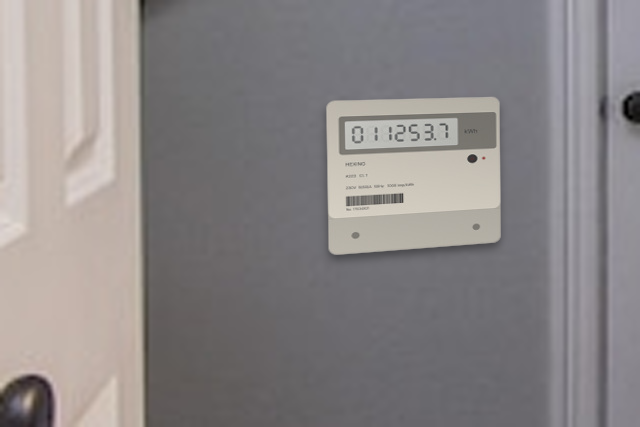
**11253.7** kWh
